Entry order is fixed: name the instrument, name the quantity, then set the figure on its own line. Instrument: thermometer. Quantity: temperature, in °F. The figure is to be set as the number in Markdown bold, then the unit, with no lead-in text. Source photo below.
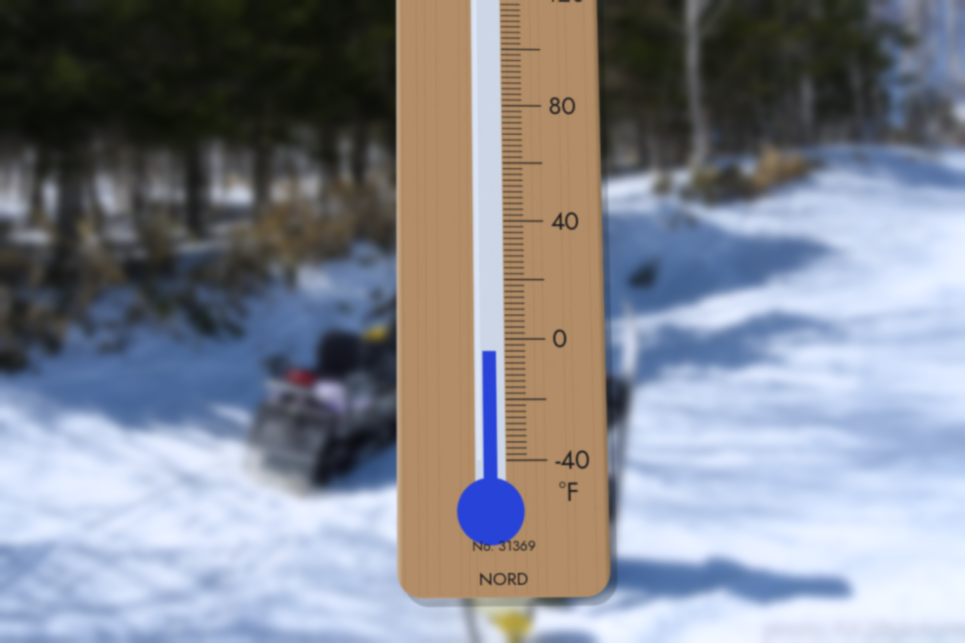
**-4** °F
